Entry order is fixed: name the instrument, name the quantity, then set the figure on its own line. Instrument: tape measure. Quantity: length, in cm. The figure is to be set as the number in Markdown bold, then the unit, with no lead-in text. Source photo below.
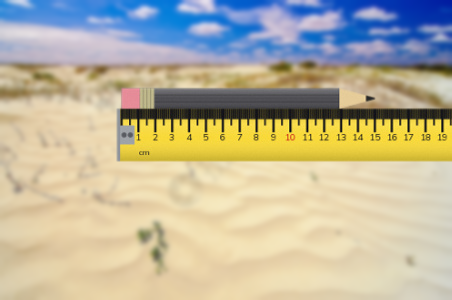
**15** cm
